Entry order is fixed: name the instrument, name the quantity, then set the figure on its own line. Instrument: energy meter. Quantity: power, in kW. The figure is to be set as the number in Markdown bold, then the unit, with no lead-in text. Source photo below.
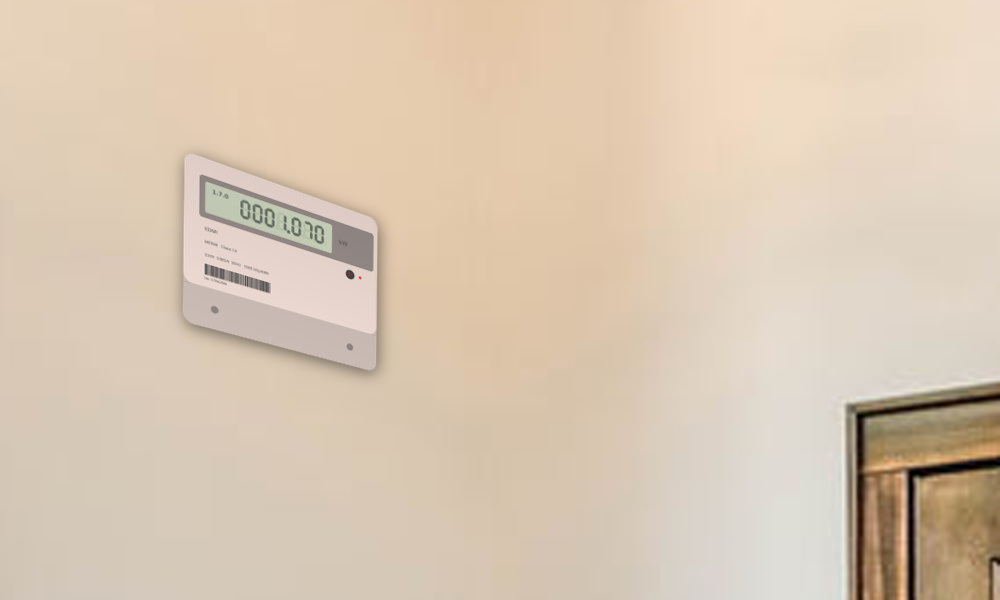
**1.070** kW
